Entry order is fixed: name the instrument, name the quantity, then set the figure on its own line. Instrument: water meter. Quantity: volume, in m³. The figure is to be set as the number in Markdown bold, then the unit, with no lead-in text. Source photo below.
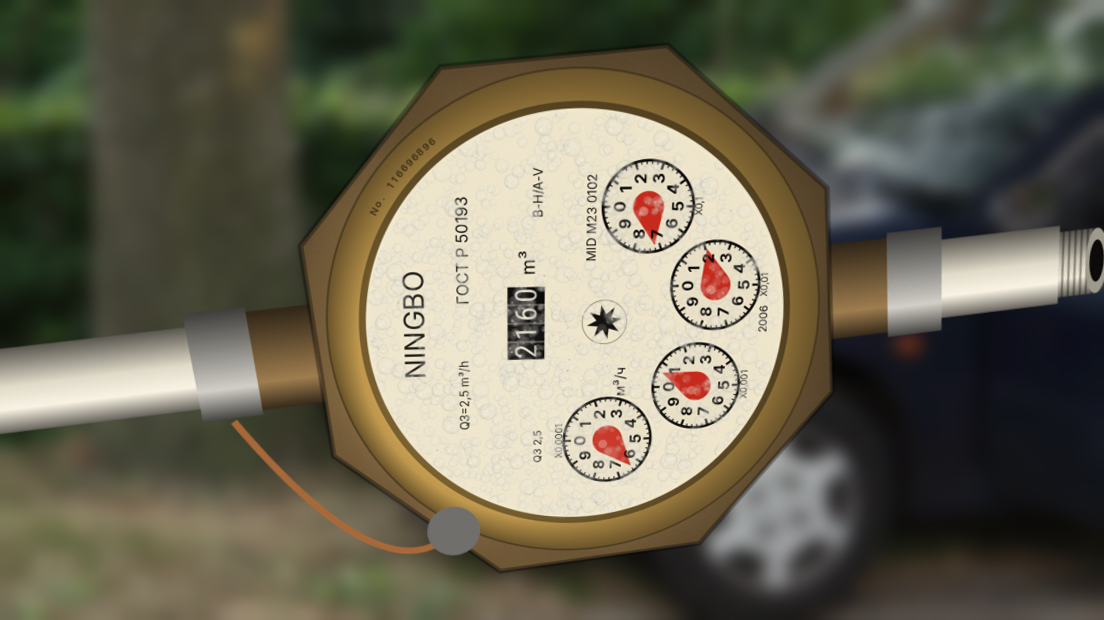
**2160.7206** m³
